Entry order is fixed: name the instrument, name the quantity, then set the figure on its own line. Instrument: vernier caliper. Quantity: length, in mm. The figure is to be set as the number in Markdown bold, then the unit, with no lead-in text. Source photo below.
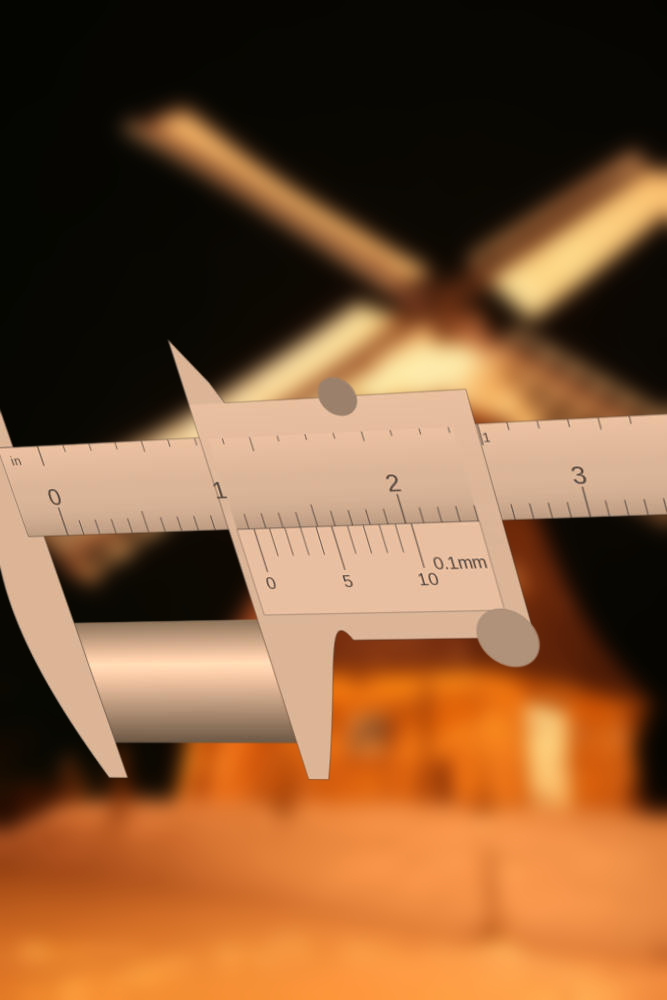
**11.3** mm
